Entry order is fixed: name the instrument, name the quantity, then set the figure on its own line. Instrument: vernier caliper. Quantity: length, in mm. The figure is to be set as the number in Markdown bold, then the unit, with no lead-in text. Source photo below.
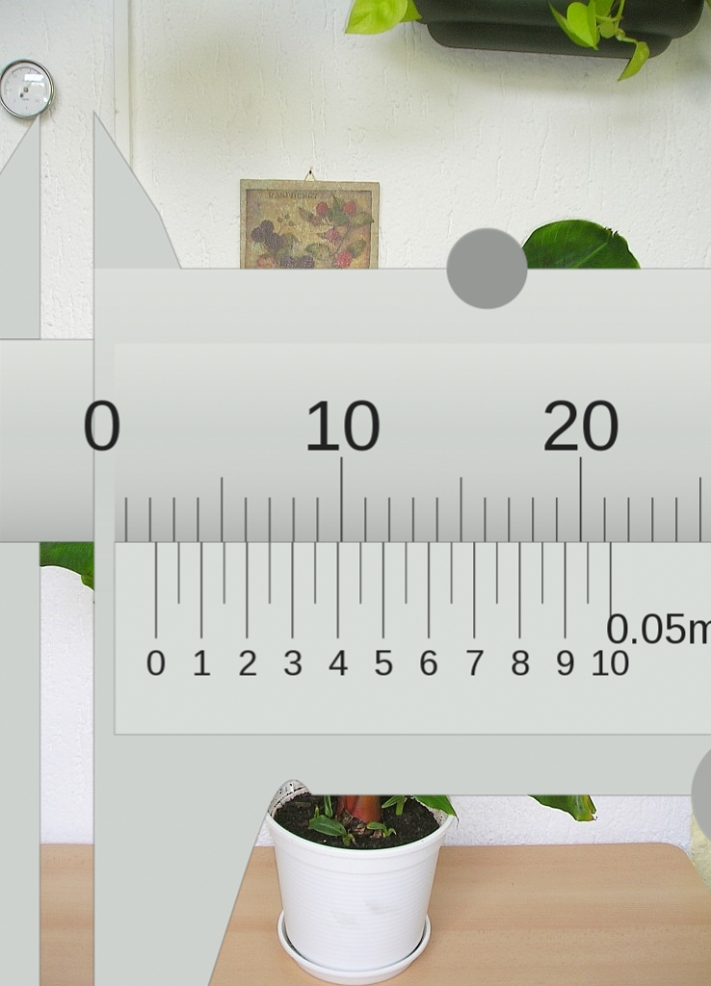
**2.25** mm
